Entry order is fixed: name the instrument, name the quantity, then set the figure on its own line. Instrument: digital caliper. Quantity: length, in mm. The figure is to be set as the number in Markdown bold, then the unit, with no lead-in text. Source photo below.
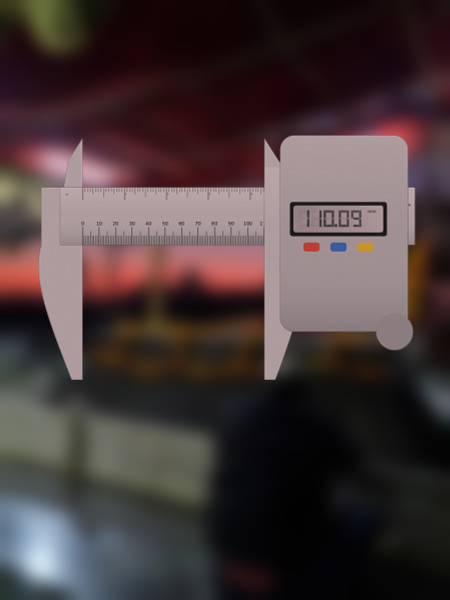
**110.09** mm
